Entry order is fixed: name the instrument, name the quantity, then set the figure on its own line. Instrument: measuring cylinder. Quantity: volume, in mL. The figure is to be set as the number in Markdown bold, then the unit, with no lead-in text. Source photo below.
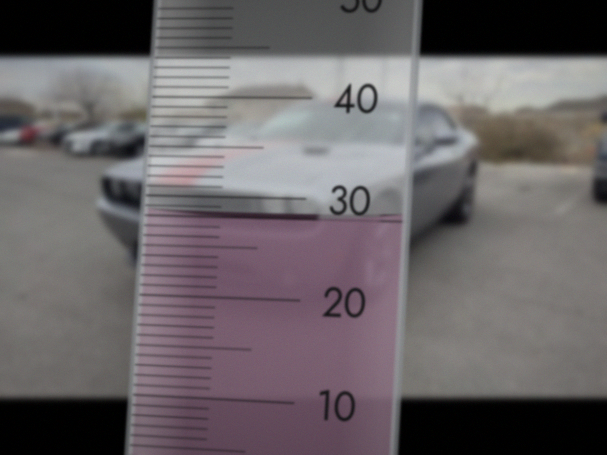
**28** mL
